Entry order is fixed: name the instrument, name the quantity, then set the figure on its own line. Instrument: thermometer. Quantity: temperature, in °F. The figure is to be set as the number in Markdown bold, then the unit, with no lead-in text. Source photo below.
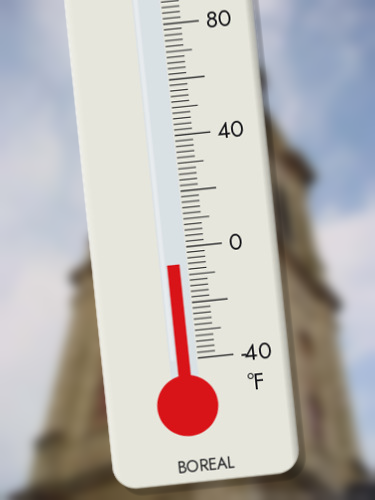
**-6** °F
